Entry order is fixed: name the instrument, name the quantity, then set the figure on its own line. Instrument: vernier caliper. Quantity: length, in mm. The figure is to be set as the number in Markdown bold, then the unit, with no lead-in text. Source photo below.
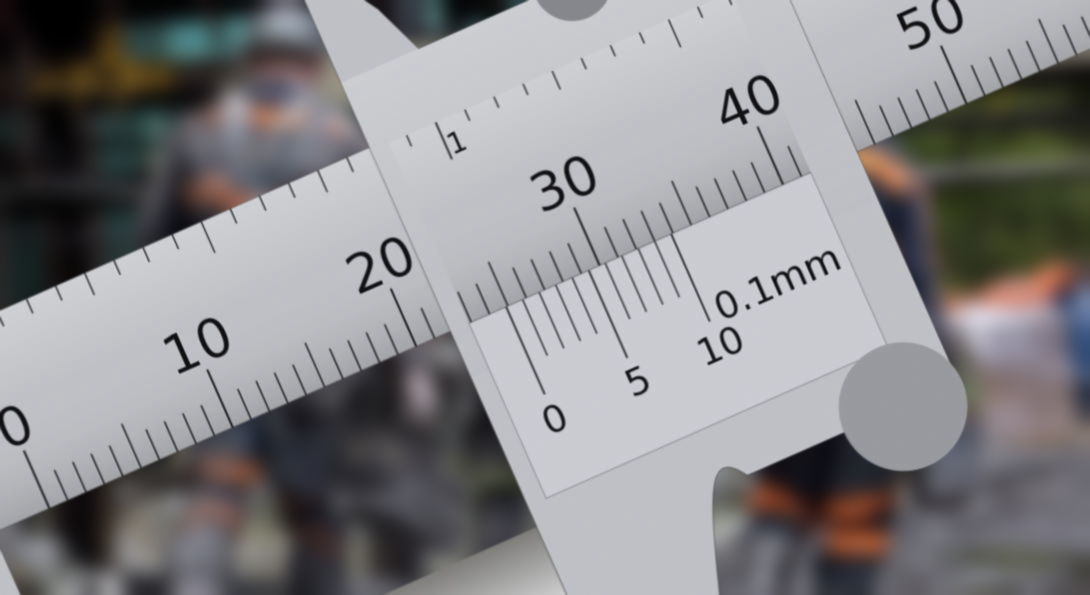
**24.9** mm
